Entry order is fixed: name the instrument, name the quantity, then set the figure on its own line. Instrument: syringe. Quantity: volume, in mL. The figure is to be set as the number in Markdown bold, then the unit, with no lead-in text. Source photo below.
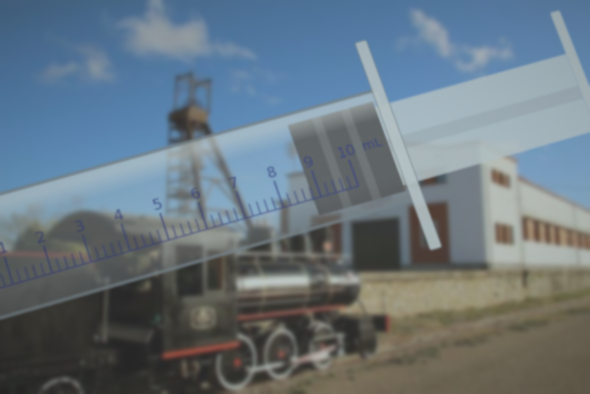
**8.8** mL
